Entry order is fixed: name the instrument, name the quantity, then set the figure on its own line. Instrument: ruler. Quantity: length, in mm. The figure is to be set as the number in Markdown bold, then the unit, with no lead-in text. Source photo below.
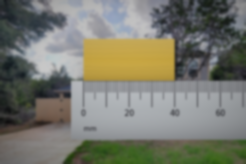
**40** mm
